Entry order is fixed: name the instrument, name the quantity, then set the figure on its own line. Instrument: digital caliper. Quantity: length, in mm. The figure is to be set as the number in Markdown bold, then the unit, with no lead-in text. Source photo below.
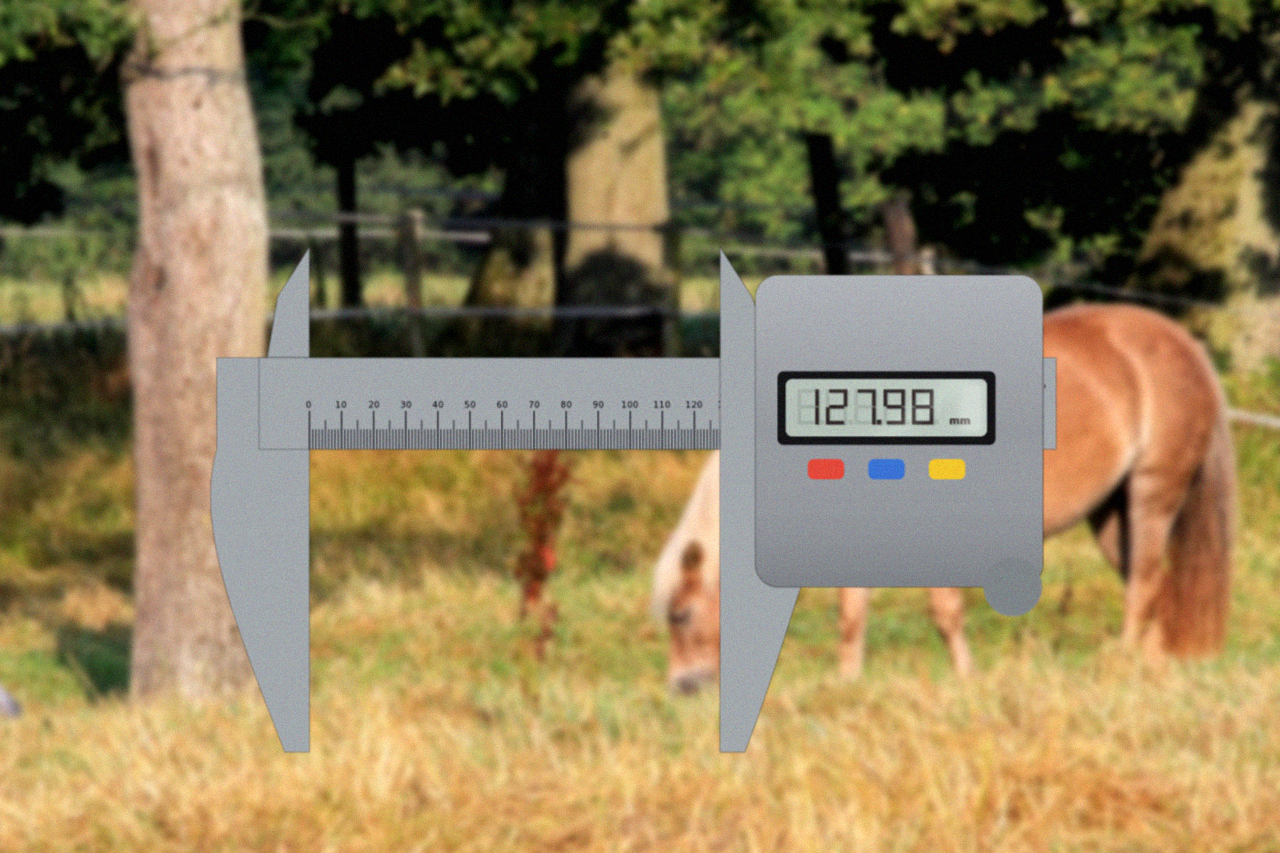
**127.98** mm
